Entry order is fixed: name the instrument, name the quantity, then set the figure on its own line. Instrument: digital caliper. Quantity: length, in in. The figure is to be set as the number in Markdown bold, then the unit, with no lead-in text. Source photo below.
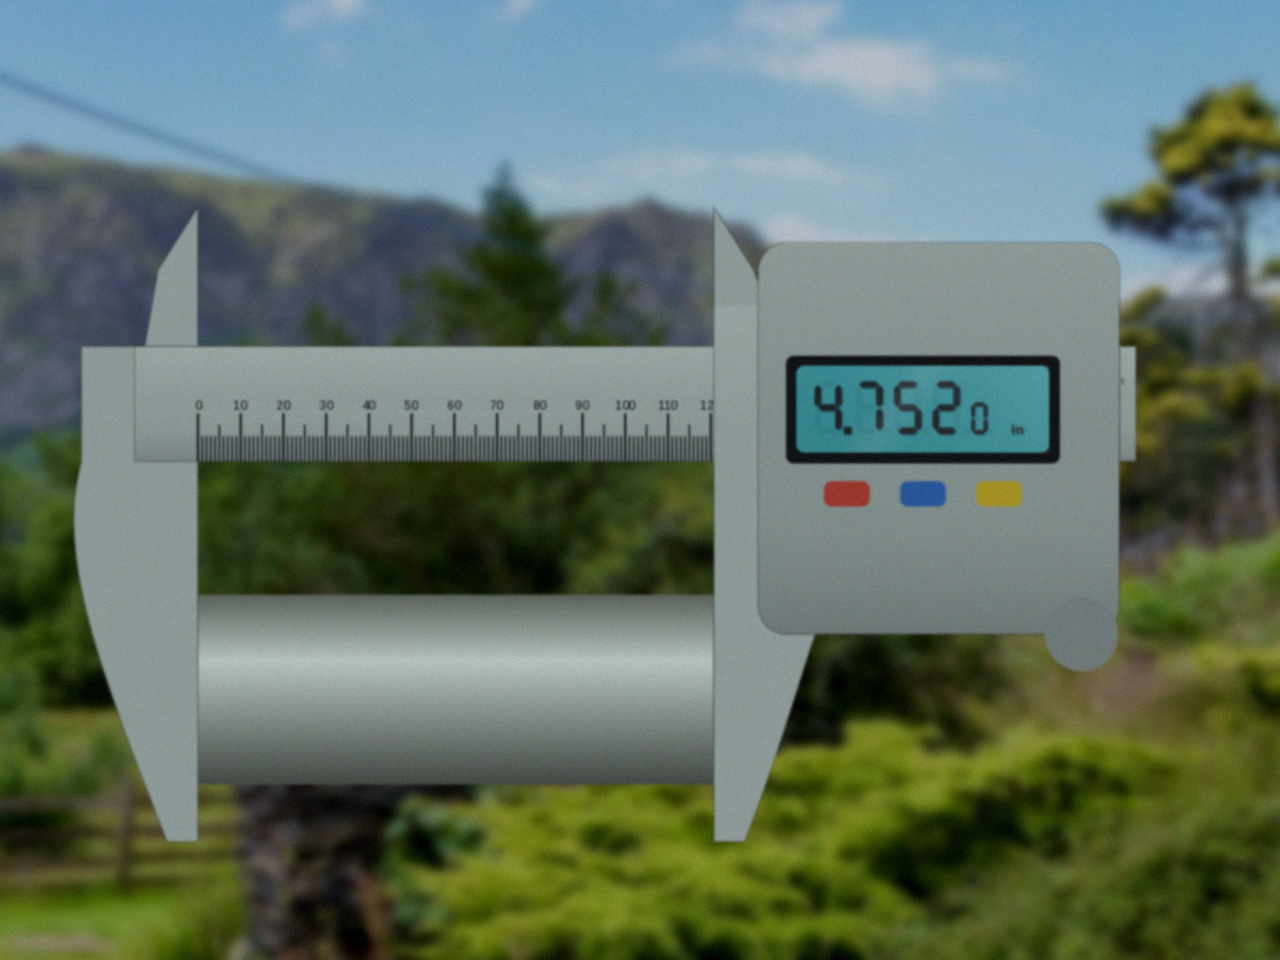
**4.7520** in
